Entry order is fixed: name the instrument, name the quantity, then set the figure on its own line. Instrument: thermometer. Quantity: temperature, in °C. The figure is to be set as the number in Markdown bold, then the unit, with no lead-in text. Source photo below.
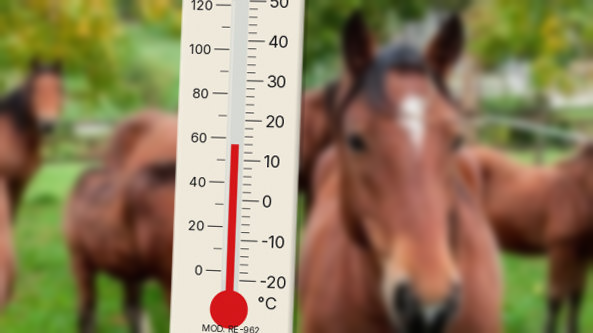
**14** °C
